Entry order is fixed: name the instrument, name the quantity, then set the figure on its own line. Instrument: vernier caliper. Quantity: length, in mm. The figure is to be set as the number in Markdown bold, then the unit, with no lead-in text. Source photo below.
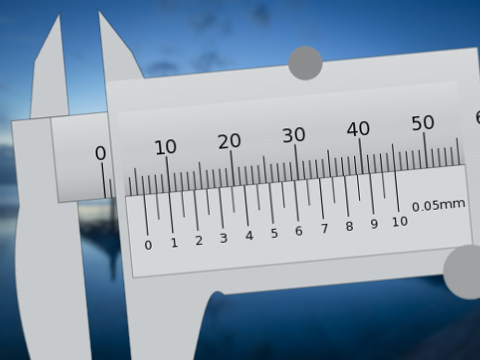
**6.0** mm
